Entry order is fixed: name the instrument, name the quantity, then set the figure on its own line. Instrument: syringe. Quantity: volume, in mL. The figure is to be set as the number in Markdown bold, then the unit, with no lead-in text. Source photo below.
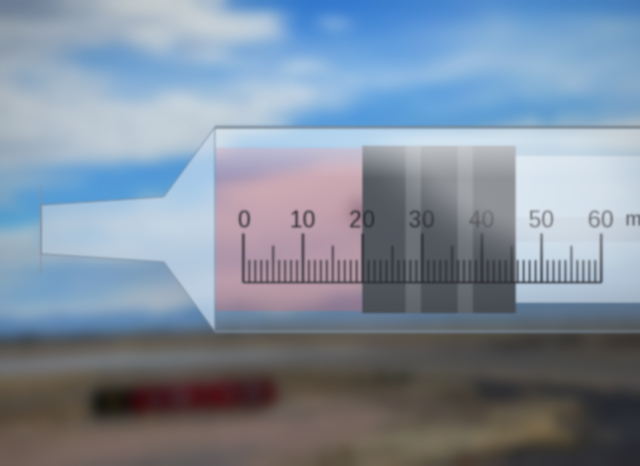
**20** mL
